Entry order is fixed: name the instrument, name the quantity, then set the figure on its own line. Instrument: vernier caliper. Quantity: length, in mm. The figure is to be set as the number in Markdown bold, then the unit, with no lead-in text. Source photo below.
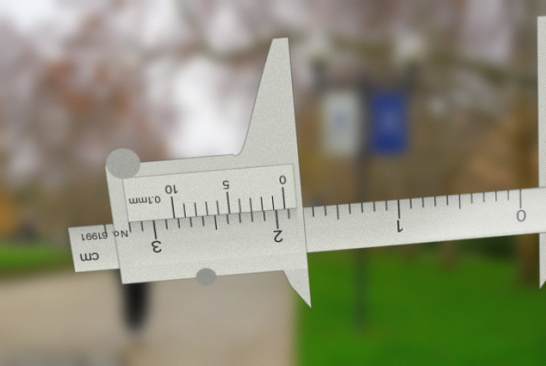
**19.3** mm
